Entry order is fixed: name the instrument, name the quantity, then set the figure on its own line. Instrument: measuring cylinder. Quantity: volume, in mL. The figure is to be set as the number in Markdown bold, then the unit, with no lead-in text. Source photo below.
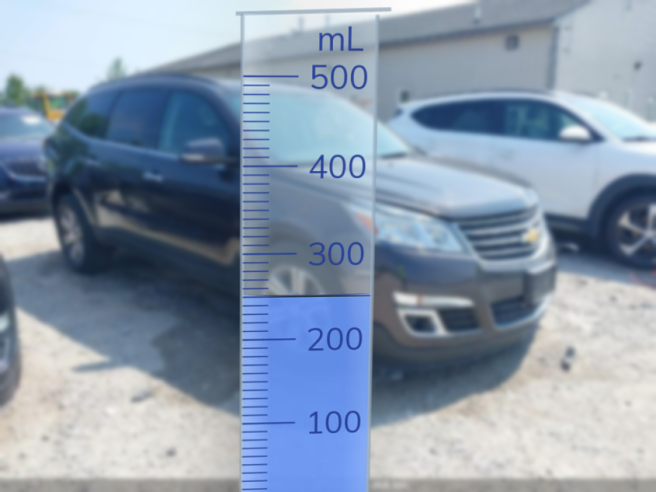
**250** mL
